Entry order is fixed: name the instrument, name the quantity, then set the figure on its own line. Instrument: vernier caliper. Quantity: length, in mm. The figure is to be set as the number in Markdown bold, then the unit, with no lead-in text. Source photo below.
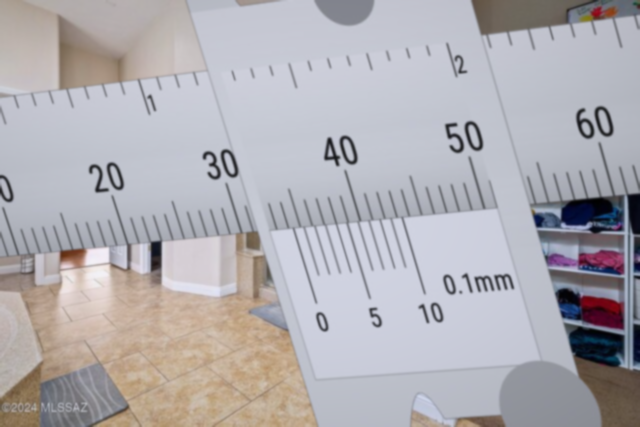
**34.4** mm
